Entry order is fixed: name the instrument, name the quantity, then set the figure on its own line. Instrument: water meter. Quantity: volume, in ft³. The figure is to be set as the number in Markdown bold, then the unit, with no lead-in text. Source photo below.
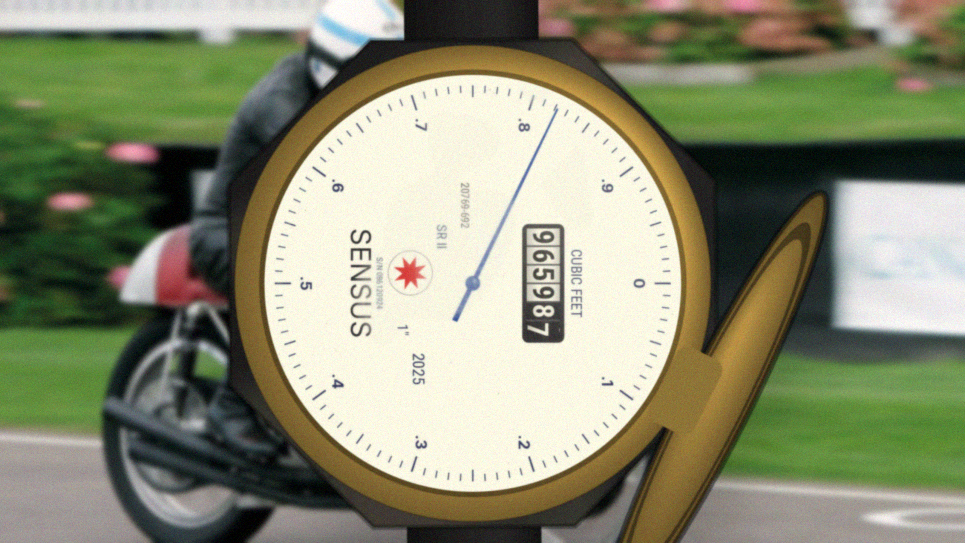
**965986.82** ft³
